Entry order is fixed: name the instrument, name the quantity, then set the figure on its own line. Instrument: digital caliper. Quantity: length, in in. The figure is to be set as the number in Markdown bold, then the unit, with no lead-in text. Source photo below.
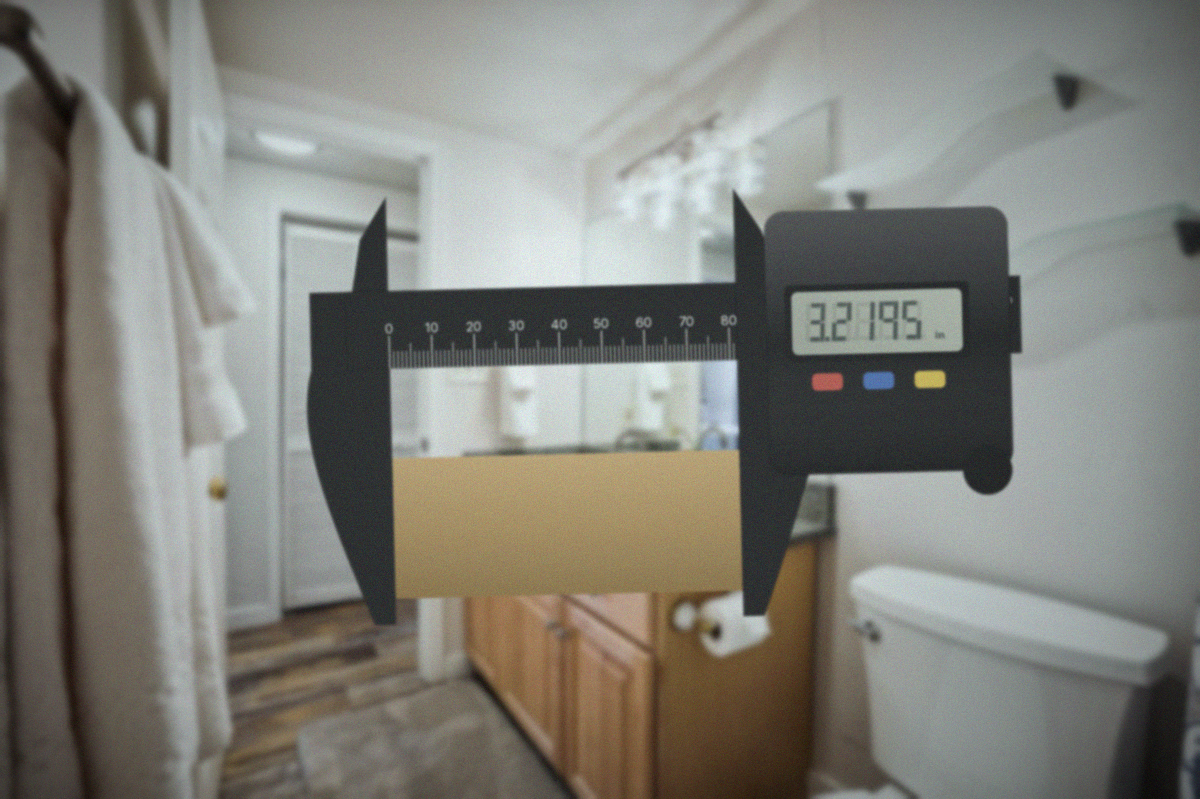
**3.2195** in
